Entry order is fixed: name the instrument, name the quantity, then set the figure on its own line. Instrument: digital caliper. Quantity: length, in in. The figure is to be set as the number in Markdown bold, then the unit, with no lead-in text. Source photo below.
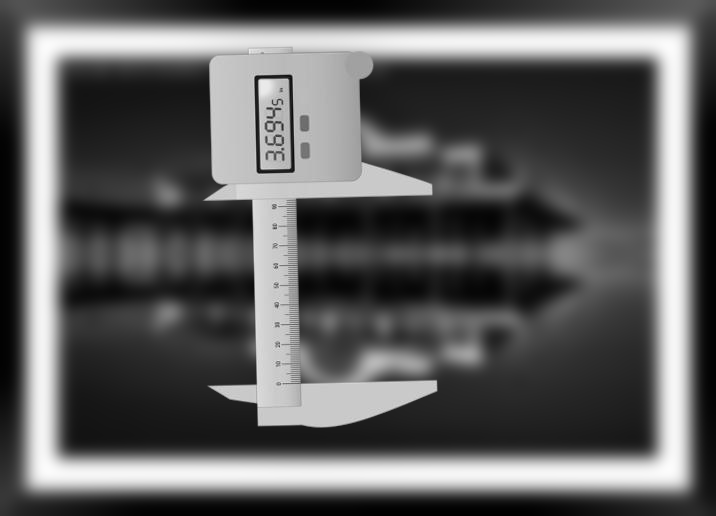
**3.6945** in
